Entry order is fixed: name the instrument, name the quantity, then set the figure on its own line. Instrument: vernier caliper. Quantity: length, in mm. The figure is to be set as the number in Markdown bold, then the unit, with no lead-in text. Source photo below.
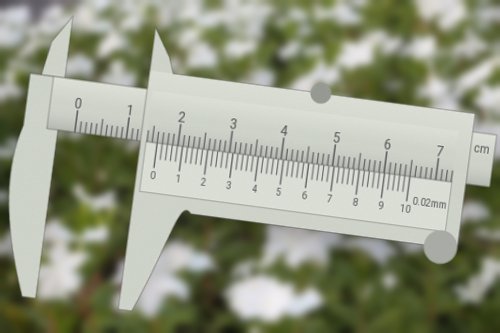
**16.0** mm
